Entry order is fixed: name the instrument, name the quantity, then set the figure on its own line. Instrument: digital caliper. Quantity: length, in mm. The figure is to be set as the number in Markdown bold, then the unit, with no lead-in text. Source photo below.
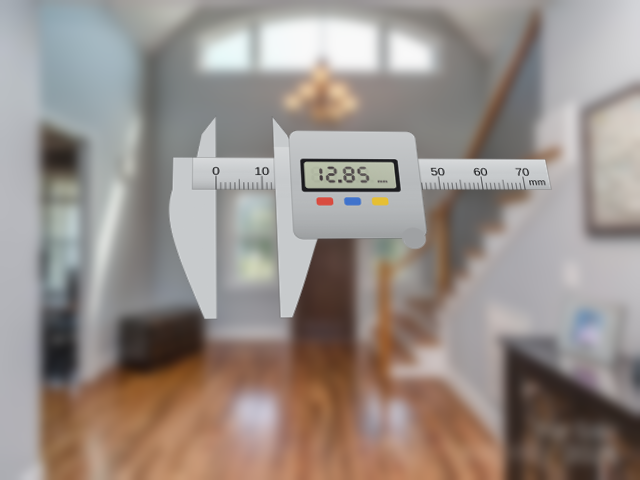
**12.85** mm
